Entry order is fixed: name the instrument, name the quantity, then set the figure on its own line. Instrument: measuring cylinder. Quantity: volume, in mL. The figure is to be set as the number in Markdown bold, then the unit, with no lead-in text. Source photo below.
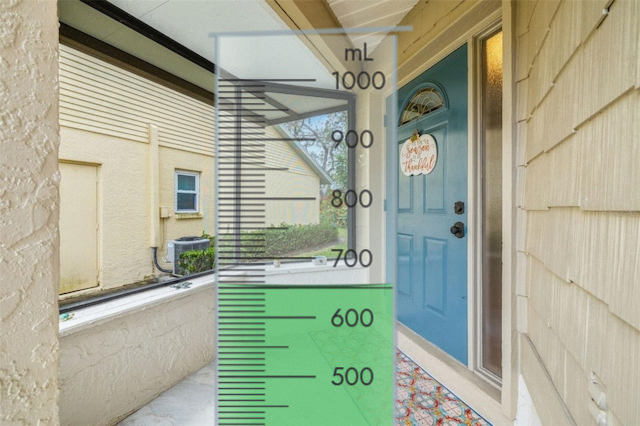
**650** mL
